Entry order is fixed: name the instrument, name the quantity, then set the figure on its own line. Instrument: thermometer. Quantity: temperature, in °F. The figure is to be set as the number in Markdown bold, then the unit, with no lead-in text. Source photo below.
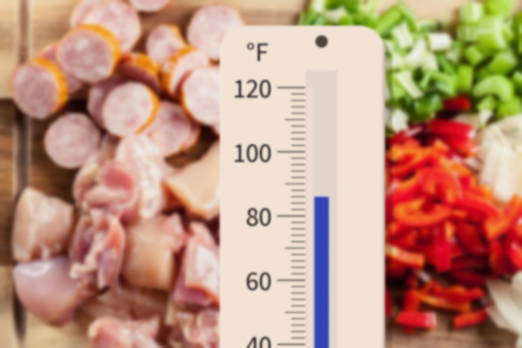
**86** °F
